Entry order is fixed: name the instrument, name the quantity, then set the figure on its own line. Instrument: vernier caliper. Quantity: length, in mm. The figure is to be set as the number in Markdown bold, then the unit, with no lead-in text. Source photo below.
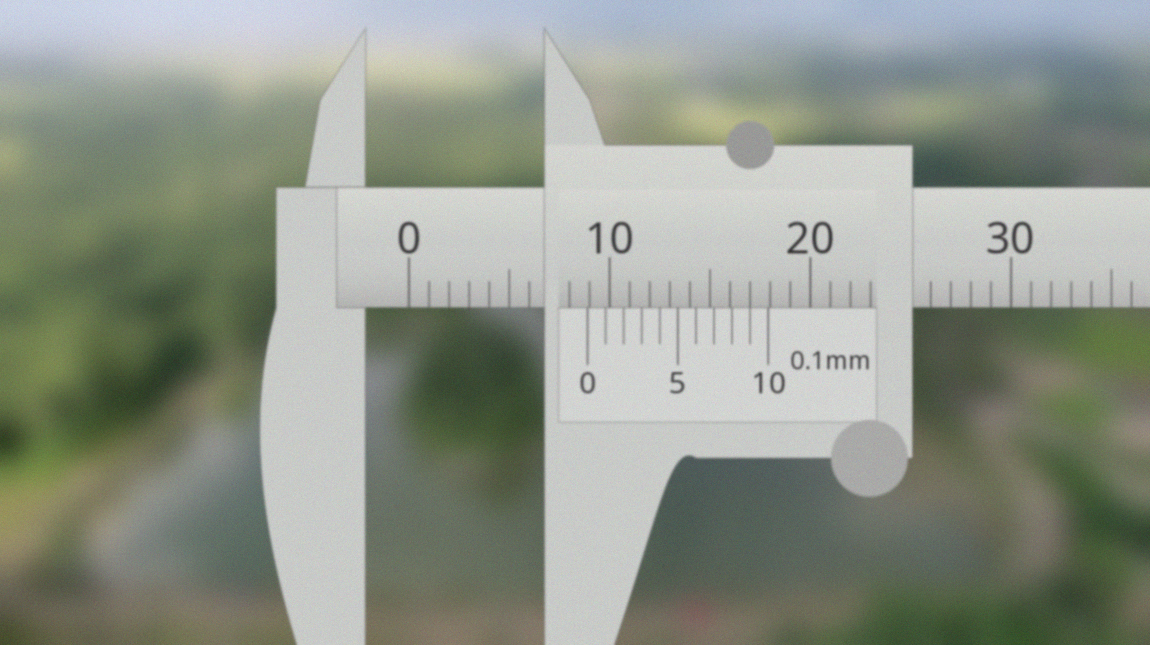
**8.9** mm
